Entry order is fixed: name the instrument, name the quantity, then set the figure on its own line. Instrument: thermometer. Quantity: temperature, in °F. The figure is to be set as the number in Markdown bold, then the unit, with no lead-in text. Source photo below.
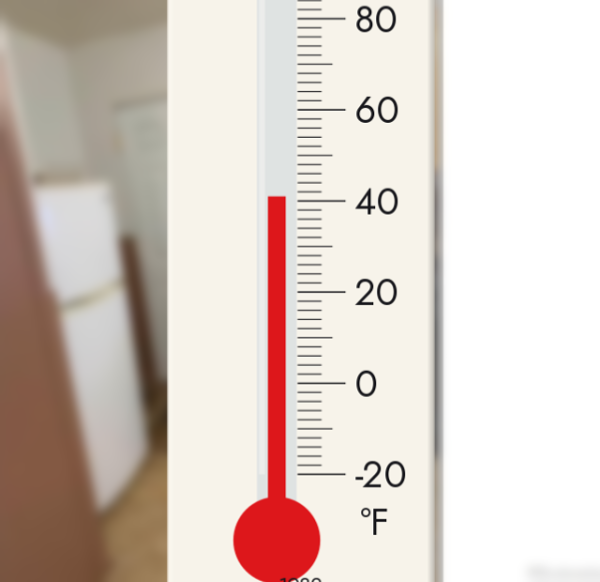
**41** °F
